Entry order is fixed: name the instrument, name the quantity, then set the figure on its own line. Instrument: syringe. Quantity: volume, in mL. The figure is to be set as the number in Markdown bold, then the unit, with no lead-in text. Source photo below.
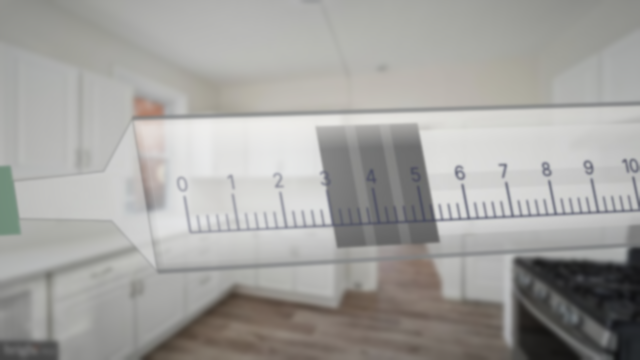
**3** mL
